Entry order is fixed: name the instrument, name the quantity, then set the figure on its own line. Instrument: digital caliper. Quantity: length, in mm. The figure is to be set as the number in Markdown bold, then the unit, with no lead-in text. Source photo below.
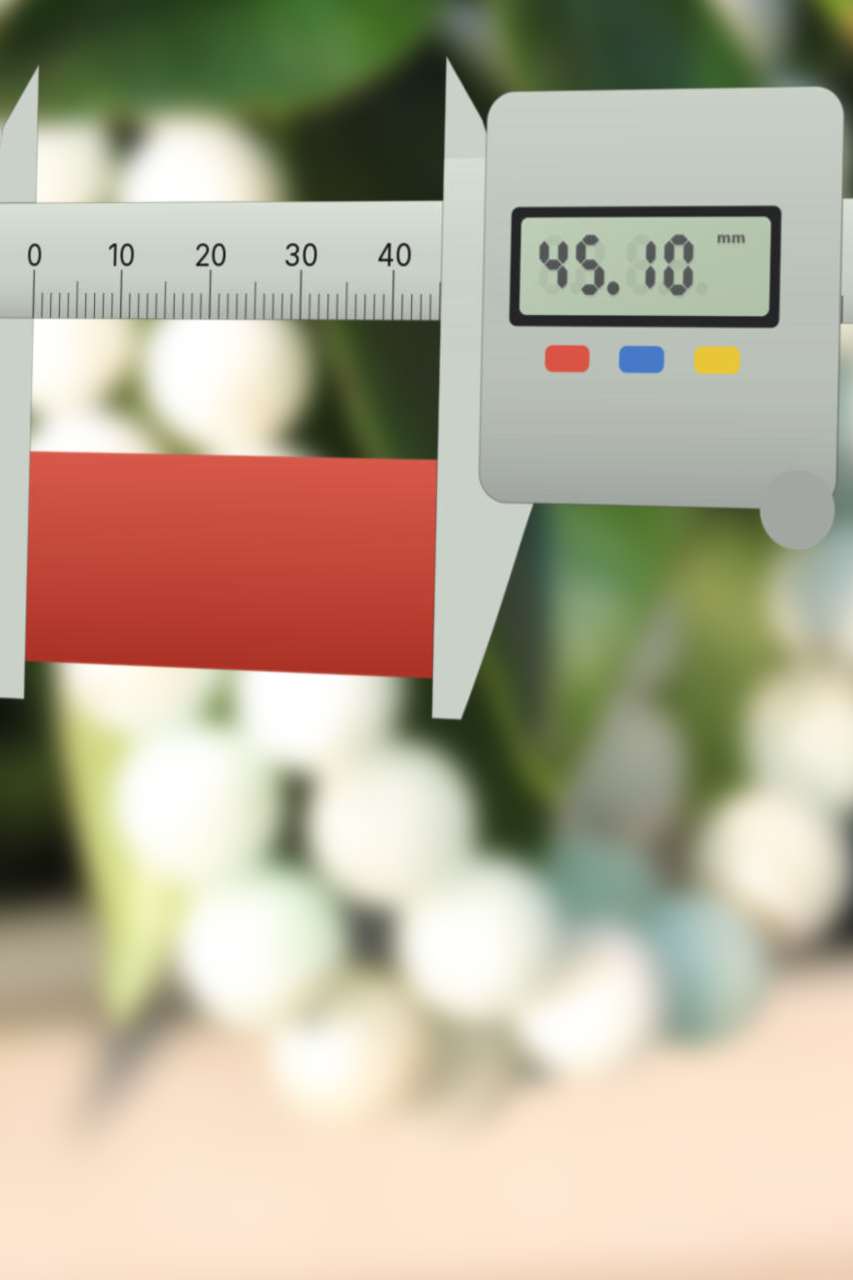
**45.10** mm
